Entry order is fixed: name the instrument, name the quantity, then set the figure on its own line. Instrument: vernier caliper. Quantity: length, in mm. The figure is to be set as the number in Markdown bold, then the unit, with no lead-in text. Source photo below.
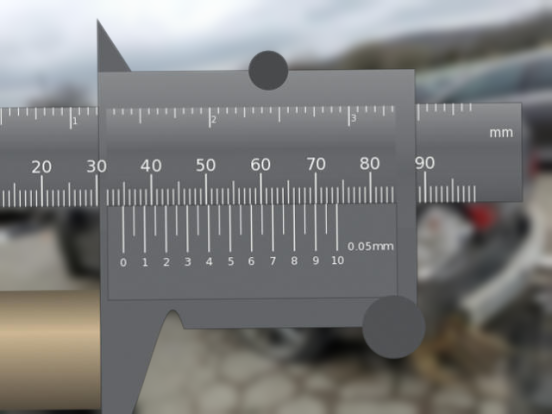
**34.8** mm
